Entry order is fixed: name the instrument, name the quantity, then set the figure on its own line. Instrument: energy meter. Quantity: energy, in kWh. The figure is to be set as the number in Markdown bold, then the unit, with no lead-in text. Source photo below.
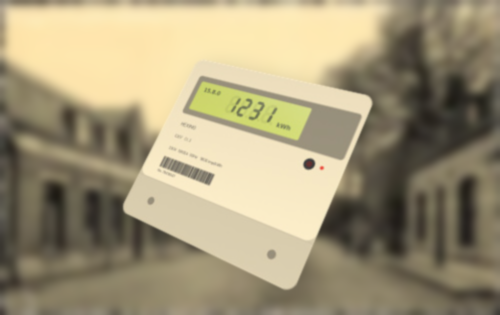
**1231** kWh
